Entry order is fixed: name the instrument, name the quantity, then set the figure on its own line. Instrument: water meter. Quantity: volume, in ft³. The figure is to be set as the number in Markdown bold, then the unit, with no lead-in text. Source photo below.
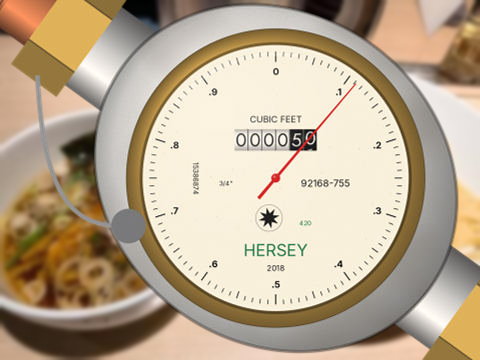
**50.11** ft³
